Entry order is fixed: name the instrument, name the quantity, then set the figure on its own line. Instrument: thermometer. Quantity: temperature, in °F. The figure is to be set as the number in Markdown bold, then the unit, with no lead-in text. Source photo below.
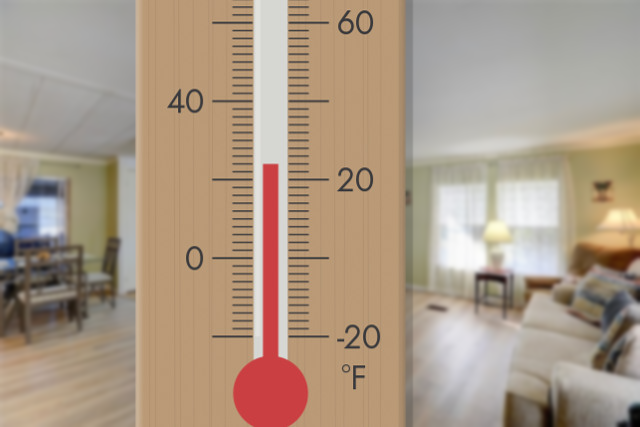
**24** °F
